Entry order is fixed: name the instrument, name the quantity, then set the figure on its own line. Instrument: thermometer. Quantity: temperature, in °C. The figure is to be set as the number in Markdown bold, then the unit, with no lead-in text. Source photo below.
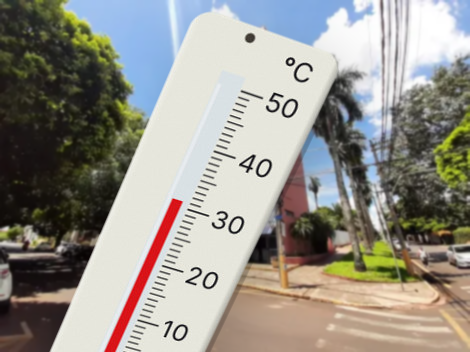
**31** °C
